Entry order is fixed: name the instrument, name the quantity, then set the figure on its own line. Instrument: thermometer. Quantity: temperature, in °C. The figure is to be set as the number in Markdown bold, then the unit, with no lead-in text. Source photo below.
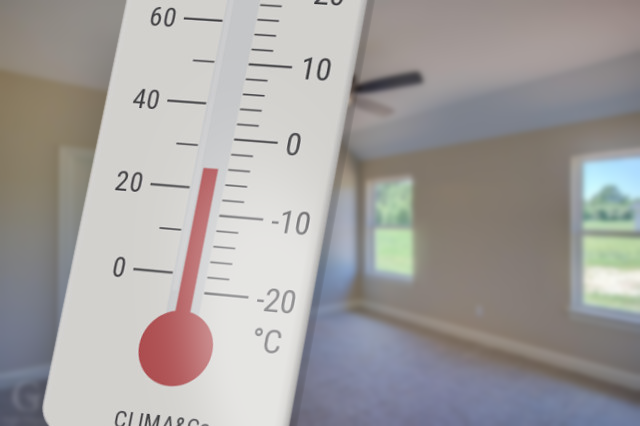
**-4** °C
